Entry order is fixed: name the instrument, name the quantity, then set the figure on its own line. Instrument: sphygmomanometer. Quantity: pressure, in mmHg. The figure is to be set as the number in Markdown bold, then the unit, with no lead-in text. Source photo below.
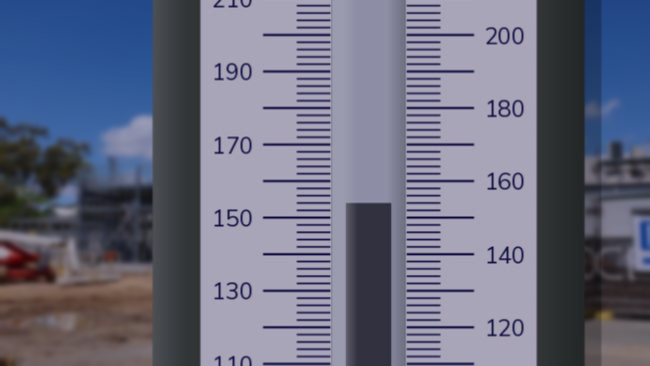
**154** mmHg
